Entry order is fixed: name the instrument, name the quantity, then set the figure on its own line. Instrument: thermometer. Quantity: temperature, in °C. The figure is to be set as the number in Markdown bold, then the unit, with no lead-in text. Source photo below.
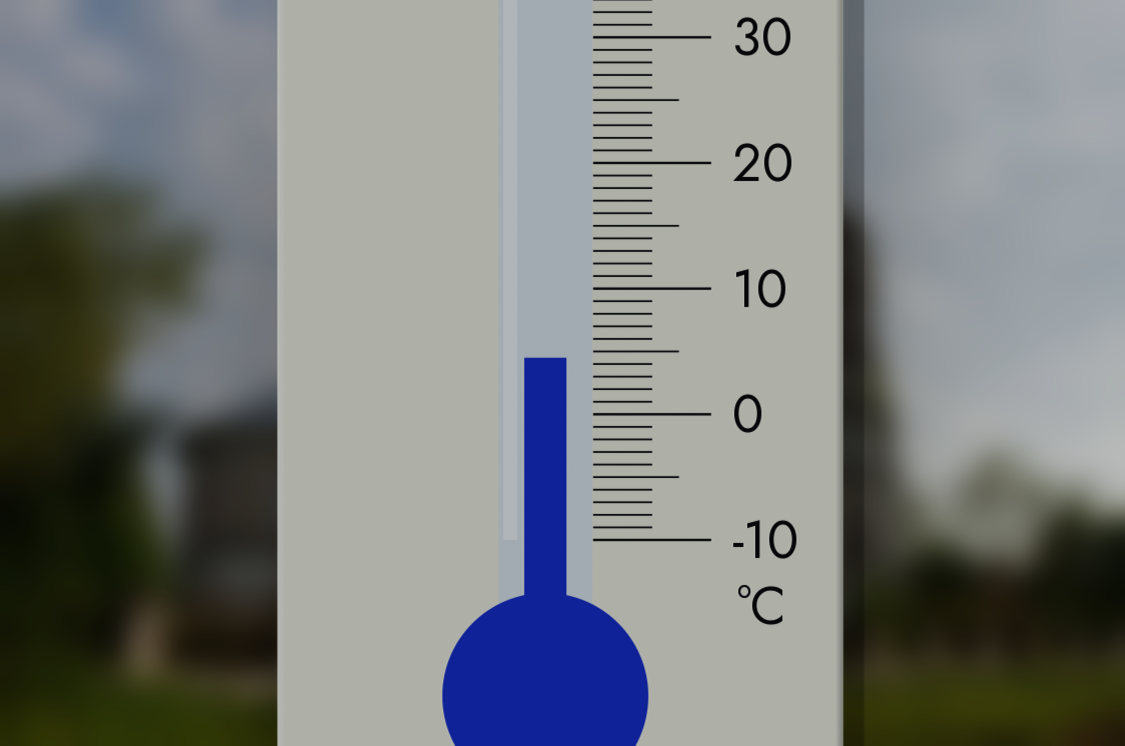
**4.5** °C
